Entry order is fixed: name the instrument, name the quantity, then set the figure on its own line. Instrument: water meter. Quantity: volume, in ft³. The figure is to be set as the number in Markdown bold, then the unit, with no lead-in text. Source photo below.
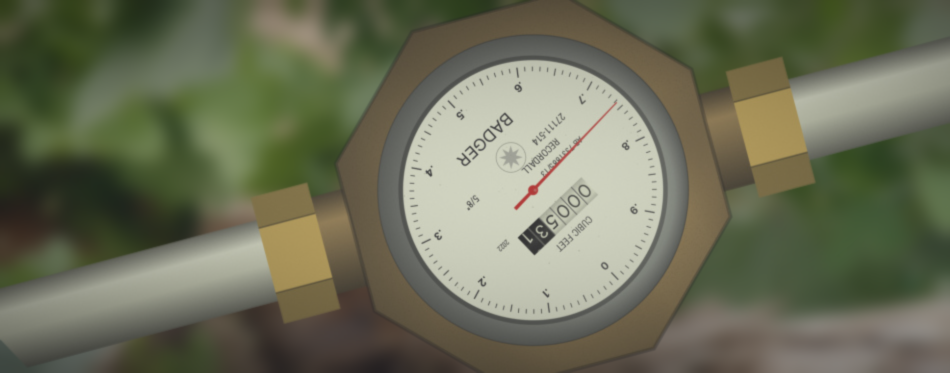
**530.74** ft³
